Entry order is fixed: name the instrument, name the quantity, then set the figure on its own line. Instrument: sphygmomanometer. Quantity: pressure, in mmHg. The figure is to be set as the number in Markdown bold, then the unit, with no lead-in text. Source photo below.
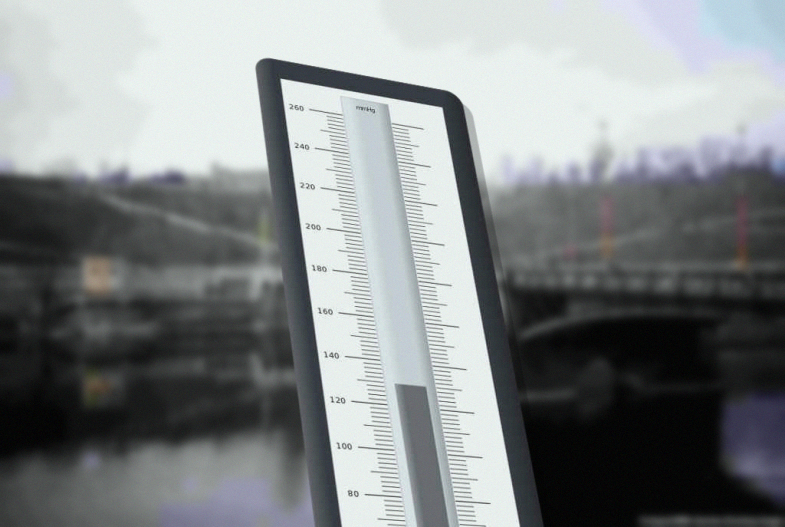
**130** mmHg
